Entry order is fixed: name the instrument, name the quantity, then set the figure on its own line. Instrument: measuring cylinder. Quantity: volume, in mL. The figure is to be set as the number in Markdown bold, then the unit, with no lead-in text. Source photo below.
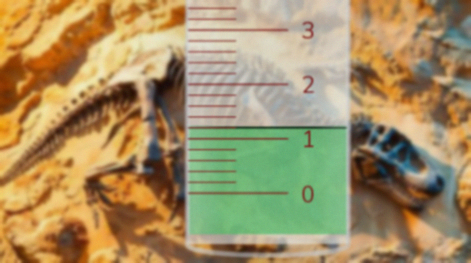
**1.2** mL
